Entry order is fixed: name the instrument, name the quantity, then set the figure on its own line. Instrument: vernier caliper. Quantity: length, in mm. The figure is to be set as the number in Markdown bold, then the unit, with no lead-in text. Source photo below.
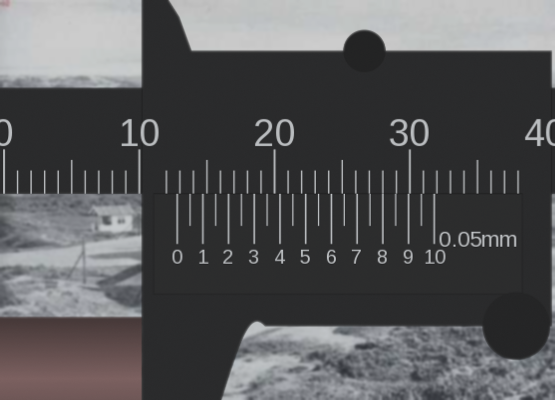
**12.8** mm
